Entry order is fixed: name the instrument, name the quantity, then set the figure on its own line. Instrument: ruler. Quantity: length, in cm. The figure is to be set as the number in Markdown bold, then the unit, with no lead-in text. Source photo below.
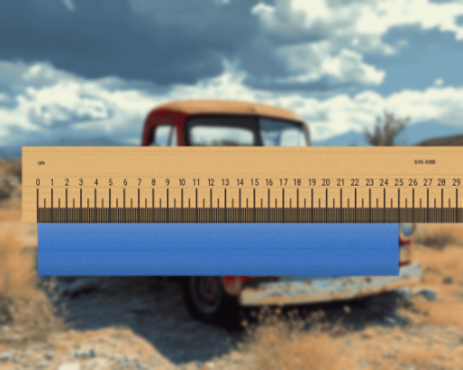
**25** cm
